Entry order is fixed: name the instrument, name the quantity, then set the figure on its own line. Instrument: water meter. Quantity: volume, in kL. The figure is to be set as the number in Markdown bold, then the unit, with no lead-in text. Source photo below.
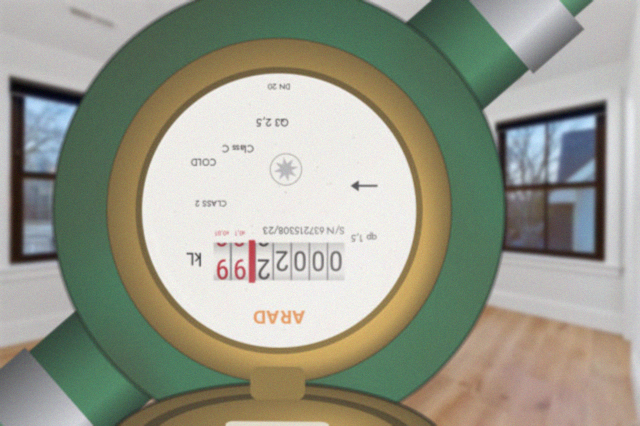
**22.99** kL
